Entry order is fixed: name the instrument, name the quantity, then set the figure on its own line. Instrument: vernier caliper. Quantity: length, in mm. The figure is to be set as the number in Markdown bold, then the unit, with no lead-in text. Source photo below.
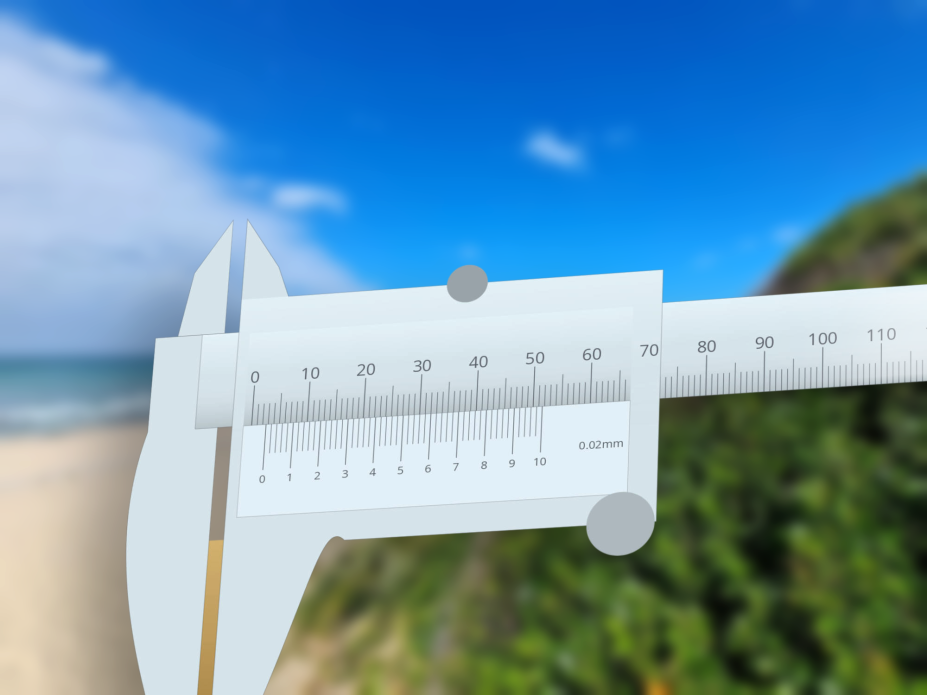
**2.6** mm
